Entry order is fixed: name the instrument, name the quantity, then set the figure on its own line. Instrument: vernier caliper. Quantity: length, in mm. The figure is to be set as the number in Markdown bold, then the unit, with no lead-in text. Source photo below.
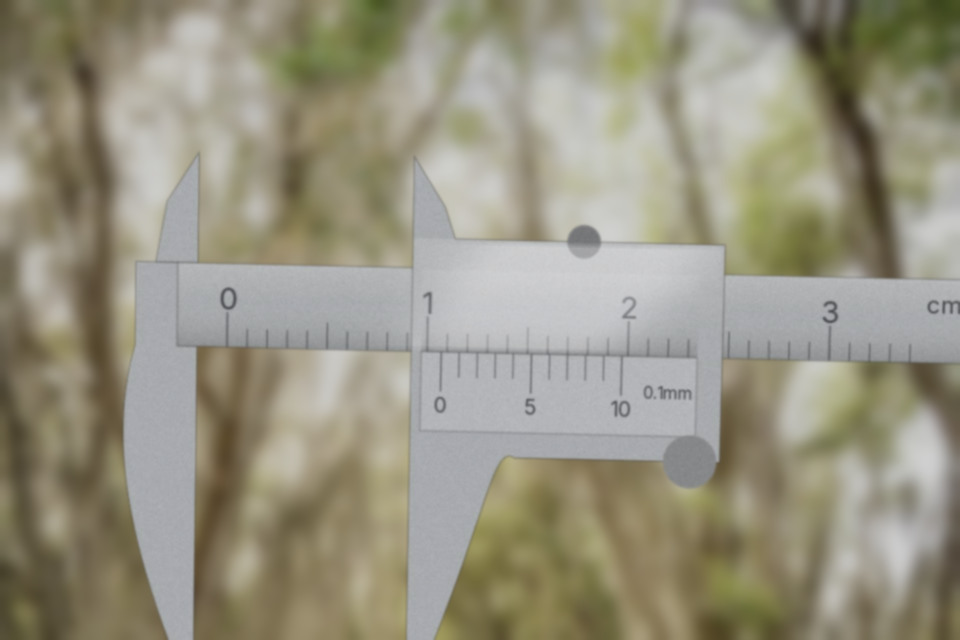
**10.7** mm
